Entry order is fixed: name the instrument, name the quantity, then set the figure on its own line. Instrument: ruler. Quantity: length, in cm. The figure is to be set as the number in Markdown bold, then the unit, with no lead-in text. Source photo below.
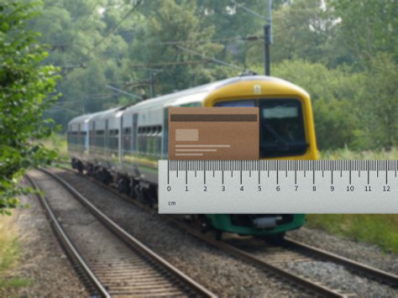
**5** cm
